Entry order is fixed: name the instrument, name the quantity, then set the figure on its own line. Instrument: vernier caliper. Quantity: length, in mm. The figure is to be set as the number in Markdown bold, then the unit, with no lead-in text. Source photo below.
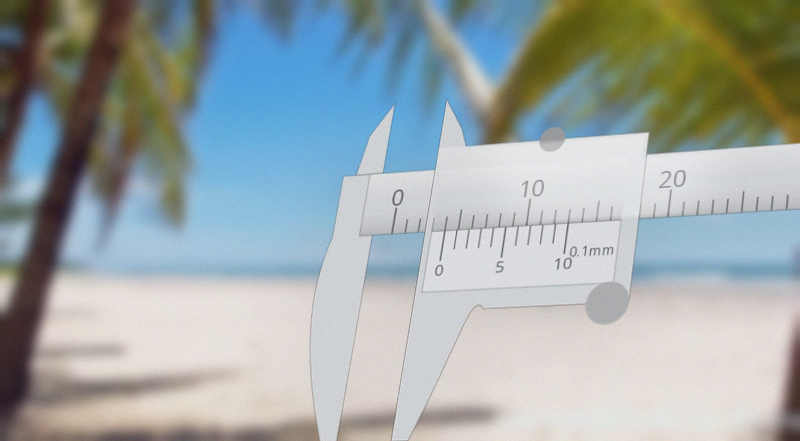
**4.0** mm
